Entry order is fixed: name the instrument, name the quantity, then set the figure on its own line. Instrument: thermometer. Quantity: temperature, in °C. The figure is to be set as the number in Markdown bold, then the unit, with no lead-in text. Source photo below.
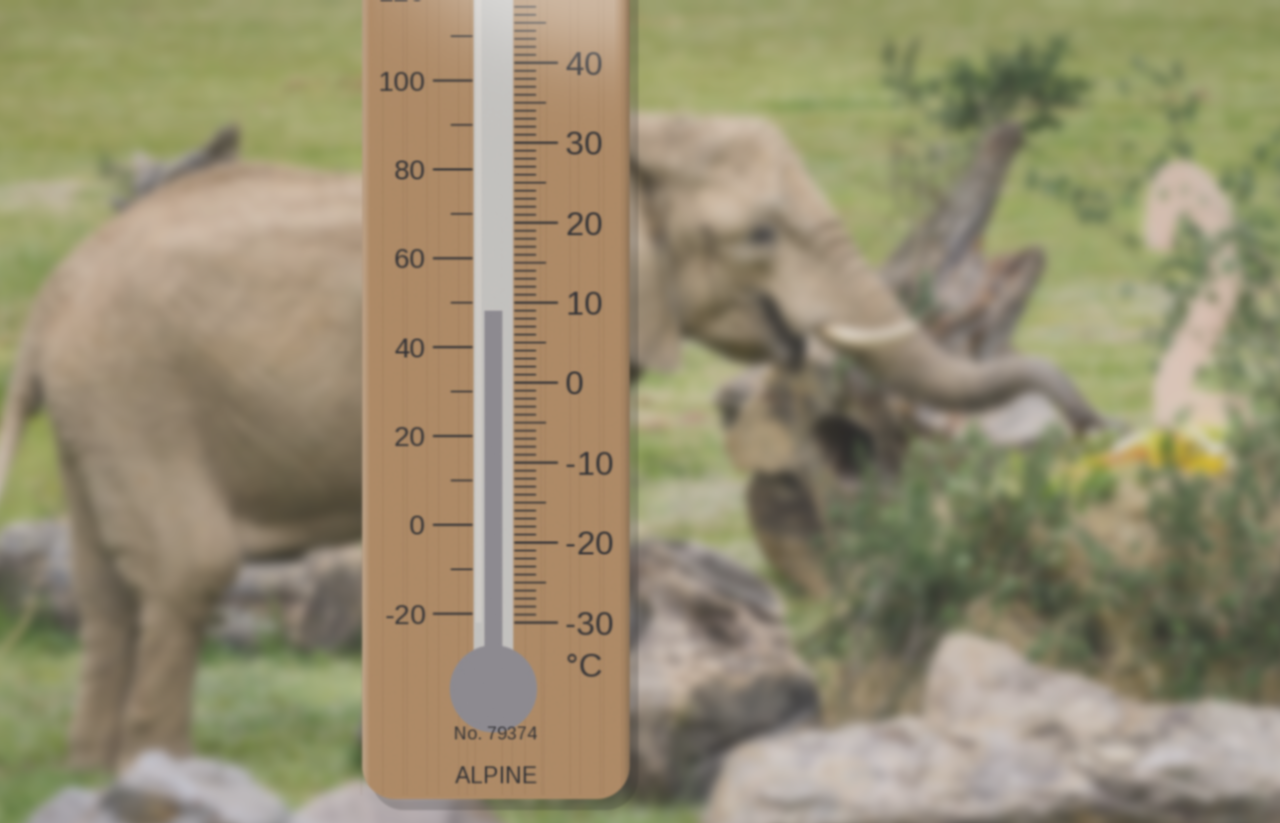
**9** °C
